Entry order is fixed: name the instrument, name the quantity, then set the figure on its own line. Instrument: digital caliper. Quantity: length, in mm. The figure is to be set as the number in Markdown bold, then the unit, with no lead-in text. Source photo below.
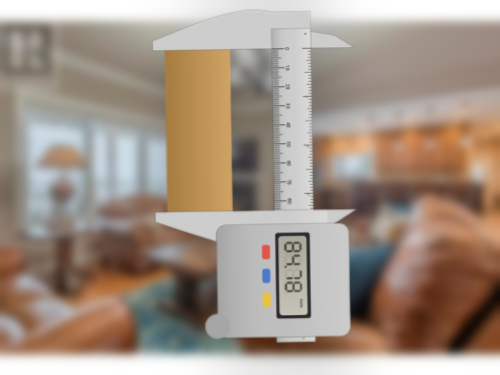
**84.78** mm
